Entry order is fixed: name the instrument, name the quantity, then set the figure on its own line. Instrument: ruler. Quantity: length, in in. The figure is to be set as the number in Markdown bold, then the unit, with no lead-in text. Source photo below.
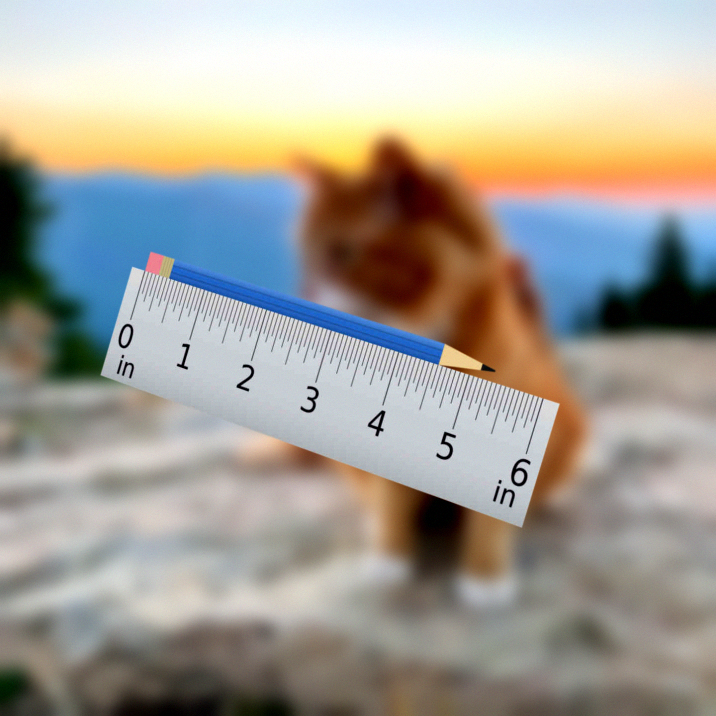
**5.3125** in
